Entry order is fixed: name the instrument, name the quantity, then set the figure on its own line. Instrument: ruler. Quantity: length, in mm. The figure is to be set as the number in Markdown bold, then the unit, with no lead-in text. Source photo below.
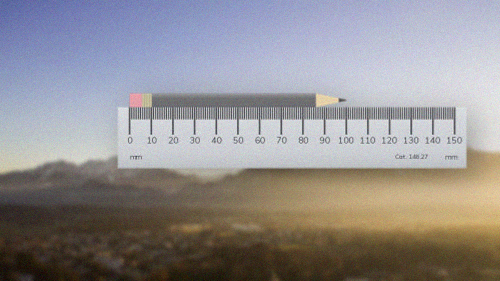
**100** mm
